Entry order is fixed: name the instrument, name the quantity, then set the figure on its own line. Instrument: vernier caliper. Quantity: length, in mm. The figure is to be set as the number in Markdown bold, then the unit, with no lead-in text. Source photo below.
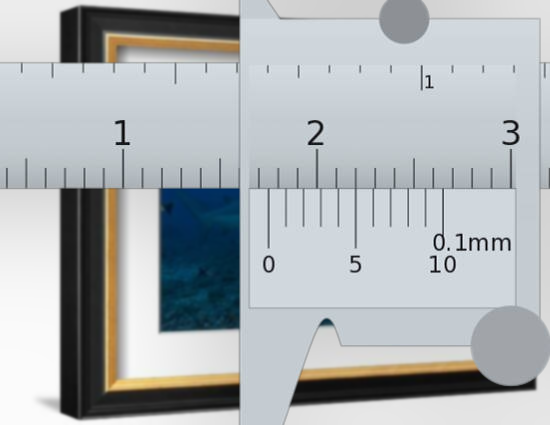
**17.5** mm
